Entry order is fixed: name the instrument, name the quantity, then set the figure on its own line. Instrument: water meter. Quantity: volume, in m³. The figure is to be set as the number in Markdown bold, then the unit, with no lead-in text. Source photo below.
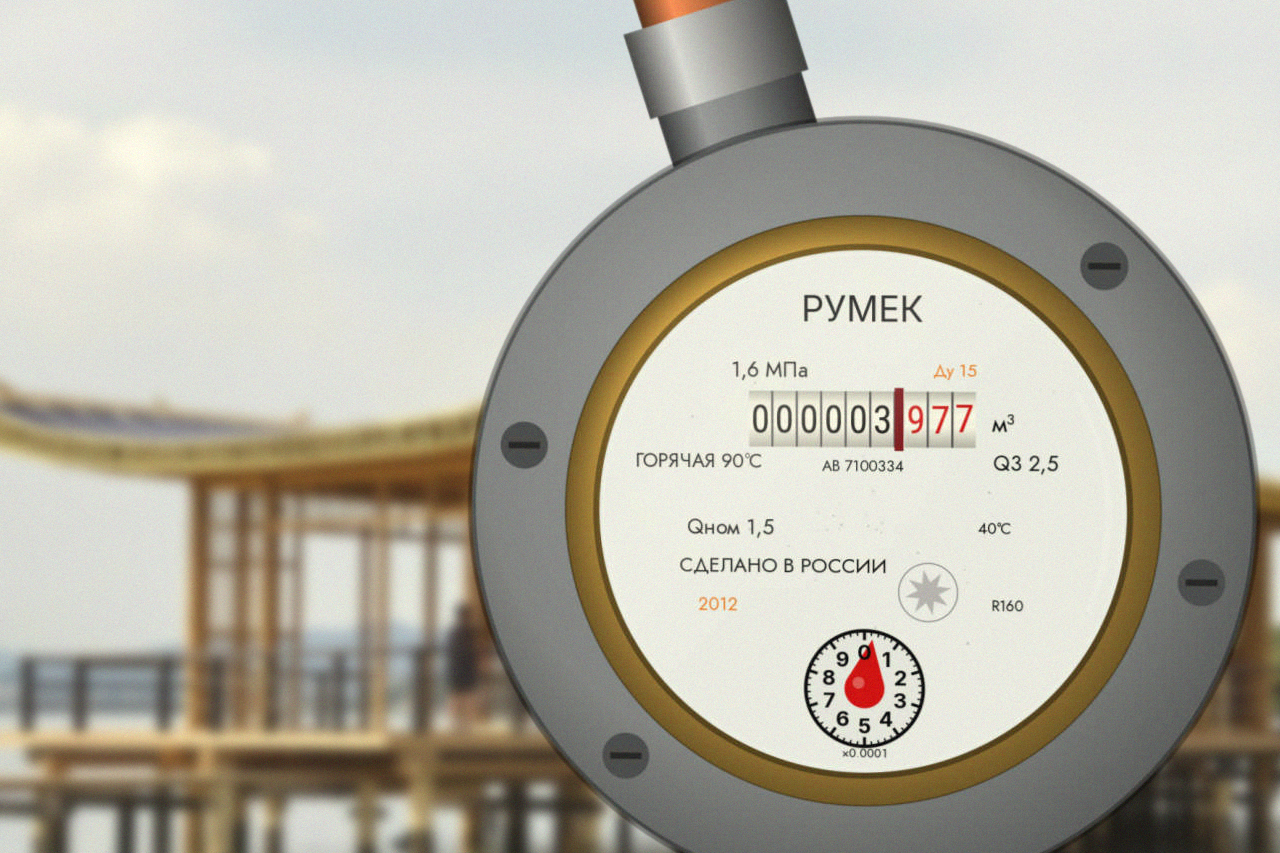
**3.9770** m³
